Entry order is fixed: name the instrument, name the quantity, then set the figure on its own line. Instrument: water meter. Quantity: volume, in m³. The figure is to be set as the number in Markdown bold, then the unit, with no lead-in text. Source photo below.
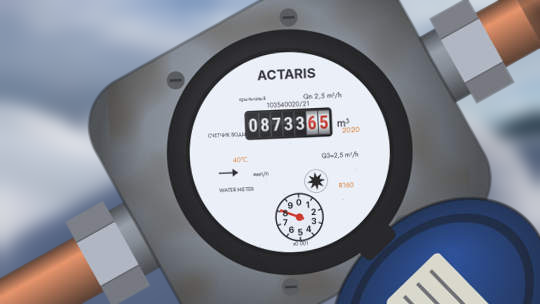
**8733.658** m³
